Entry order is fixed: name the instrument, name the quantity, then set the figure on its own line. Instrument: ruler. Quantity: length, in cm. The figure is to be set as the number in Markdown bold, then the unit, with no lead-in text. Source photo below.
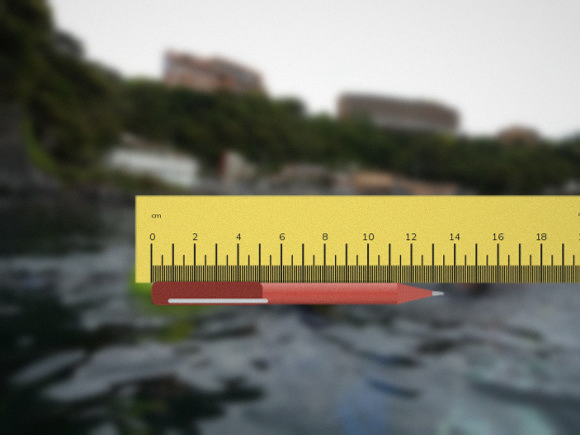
**13.5** cm
